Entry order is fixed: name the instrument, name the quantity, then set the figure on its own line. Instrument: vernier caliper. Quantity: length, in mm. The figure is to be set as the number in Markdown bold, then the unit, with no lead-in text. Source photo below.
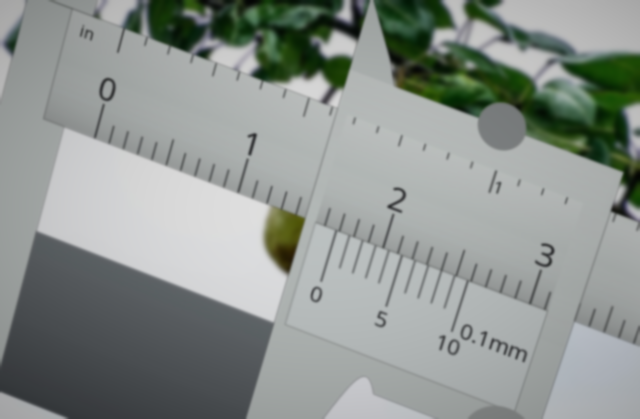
**16.8** mm
